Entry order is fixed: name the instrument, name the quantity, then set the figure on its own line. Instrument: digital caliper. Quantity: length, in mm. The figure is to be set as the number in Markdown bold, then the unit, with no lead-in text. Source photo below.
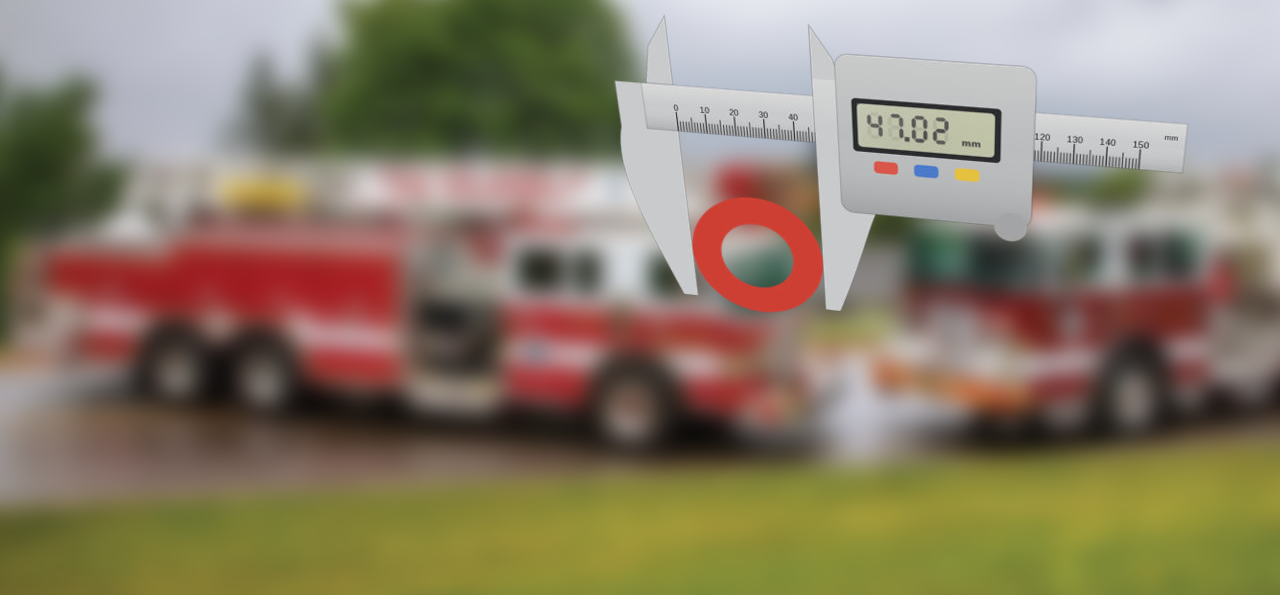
**47.02** mm
